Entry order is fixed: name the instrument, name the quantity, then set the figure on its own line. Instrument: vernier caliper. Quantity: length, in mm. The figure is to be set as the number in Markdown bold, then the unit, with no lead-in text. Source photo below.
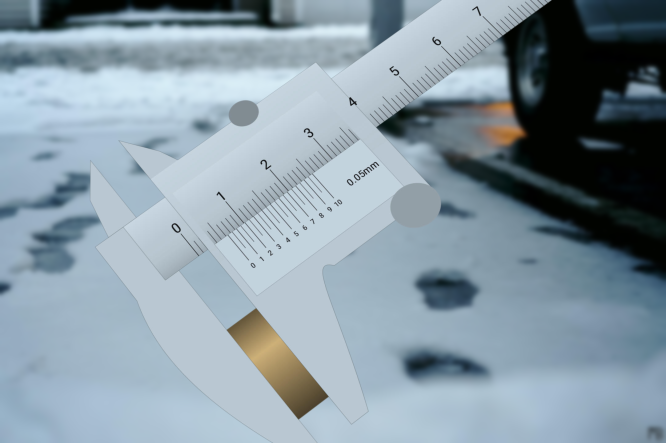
**6.4** mm
